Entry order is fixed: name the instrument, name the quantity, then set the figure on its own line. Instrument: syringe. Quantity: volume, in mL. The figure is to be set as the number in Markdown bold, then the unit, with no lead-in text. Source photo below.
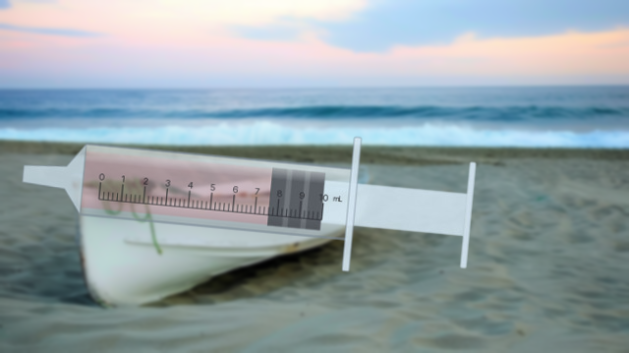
**7.6** mL
